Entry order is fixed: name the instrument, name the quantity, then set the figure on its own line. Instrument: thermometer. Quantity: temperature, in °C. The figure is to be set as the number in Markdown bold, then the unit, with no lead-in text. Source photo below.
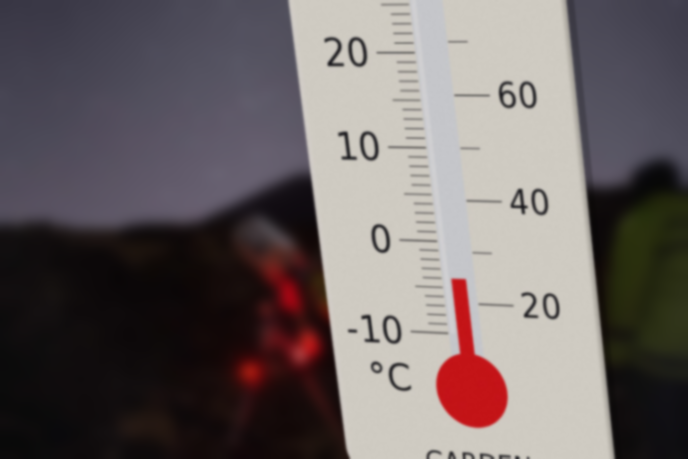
**-4** °C
